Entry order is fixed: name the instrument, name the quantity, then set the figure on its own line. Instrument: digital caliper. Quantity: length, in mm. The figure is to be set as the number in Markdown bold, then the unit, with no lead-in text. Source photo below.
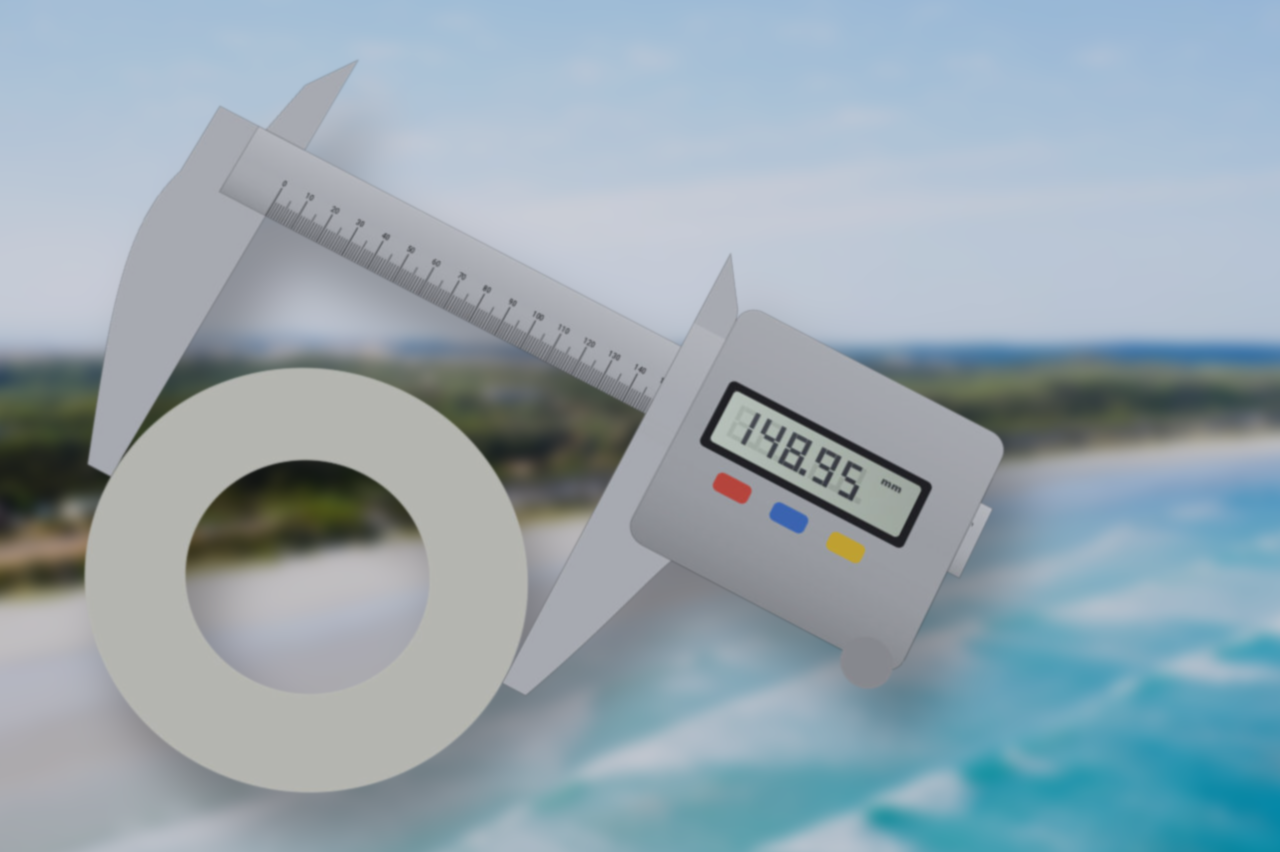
**148.95** mm
